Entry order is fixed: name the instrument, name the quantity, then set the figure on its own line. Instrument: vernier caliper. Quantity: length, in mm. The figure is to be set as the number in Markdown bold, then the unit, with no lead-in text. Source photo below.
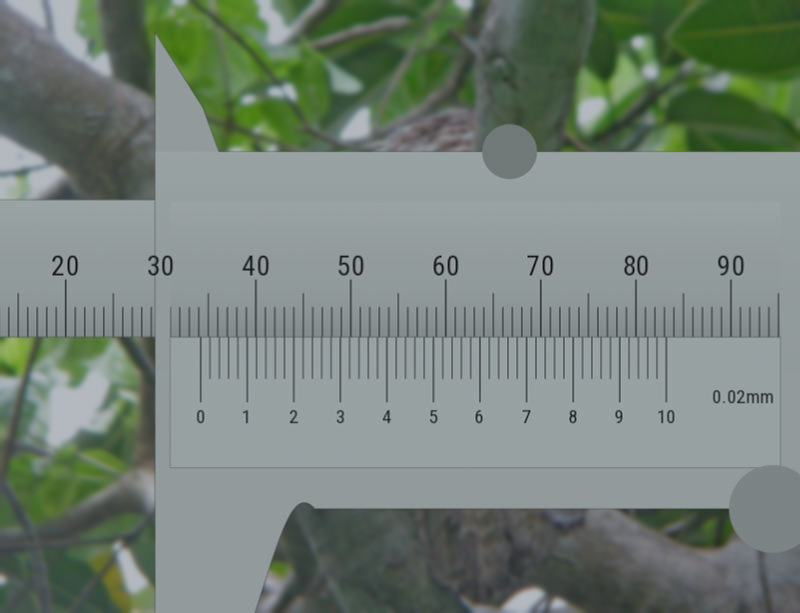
**34.2** mm
